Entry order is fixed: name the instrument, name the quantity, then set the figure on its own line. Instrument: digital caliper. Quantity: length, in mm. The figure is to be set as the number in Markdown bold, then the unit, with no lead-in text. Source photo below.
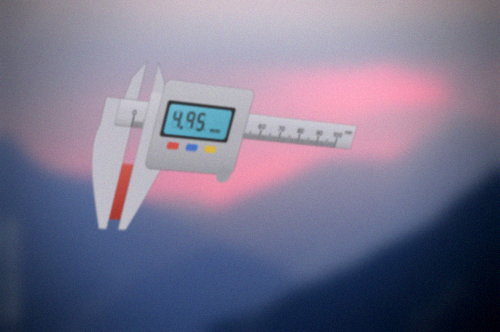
**4.95** mm
